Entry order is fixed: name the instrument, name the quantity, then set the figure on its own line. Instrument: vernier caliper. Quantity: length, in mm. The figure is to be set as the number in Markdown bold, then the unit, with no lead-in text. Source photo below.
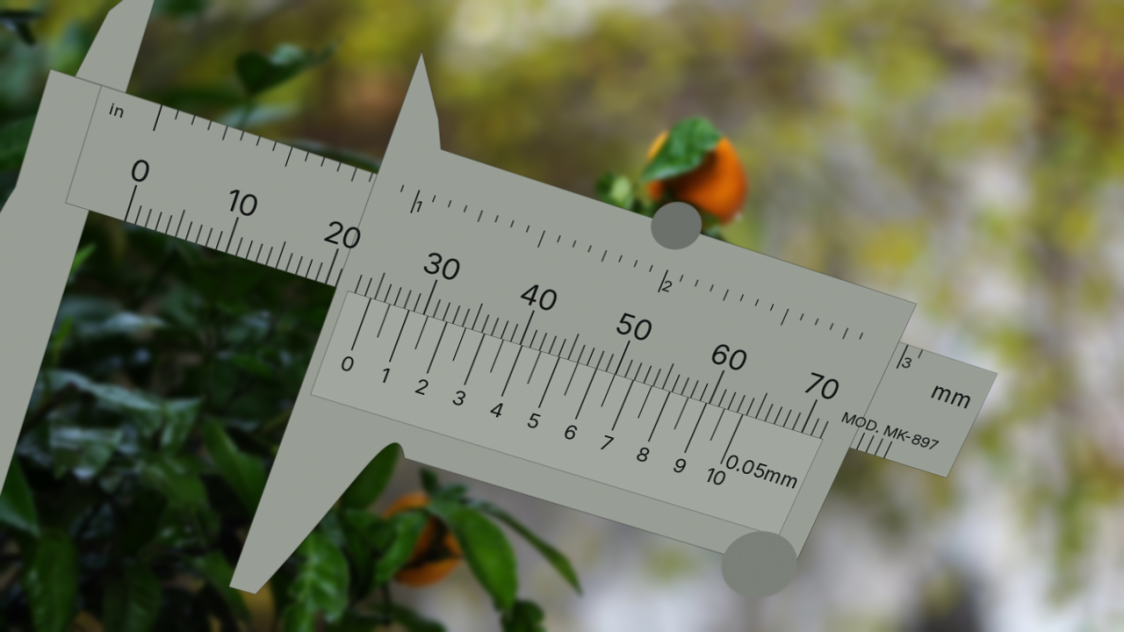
**24.6** mm
